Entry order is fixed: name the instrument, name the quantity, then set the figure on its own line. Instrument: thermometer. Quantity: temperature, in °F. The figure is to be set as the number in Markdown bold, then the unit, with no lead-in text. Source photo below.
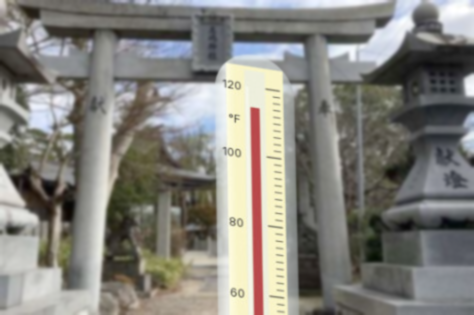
**114** °F
